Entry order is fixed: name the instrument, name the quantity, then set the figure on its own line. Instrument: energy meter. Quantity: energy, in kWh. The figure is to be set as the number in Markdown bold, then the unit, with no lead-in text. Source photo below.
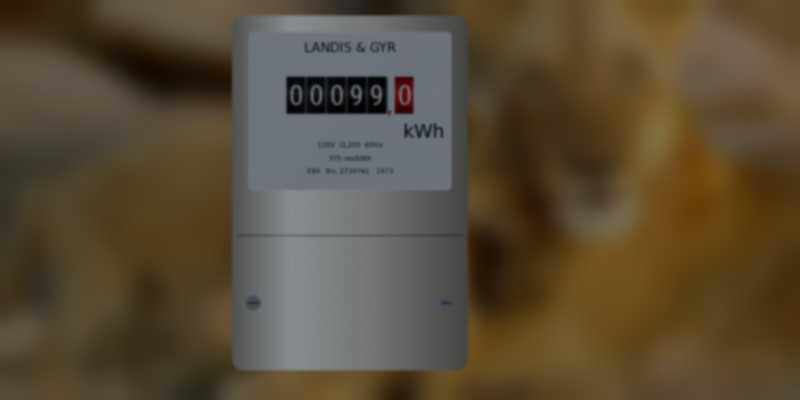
**99.0** kWh
